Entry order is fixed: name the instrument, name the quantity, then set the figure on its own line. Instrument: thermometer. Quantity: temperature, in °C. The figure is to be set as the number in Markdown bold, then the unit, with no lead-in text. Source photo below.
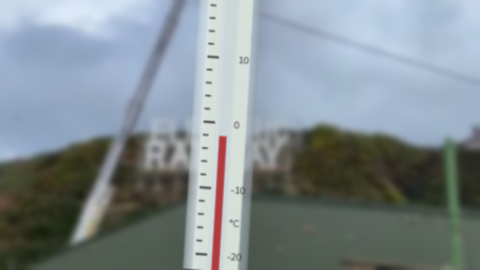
**-2** °C
